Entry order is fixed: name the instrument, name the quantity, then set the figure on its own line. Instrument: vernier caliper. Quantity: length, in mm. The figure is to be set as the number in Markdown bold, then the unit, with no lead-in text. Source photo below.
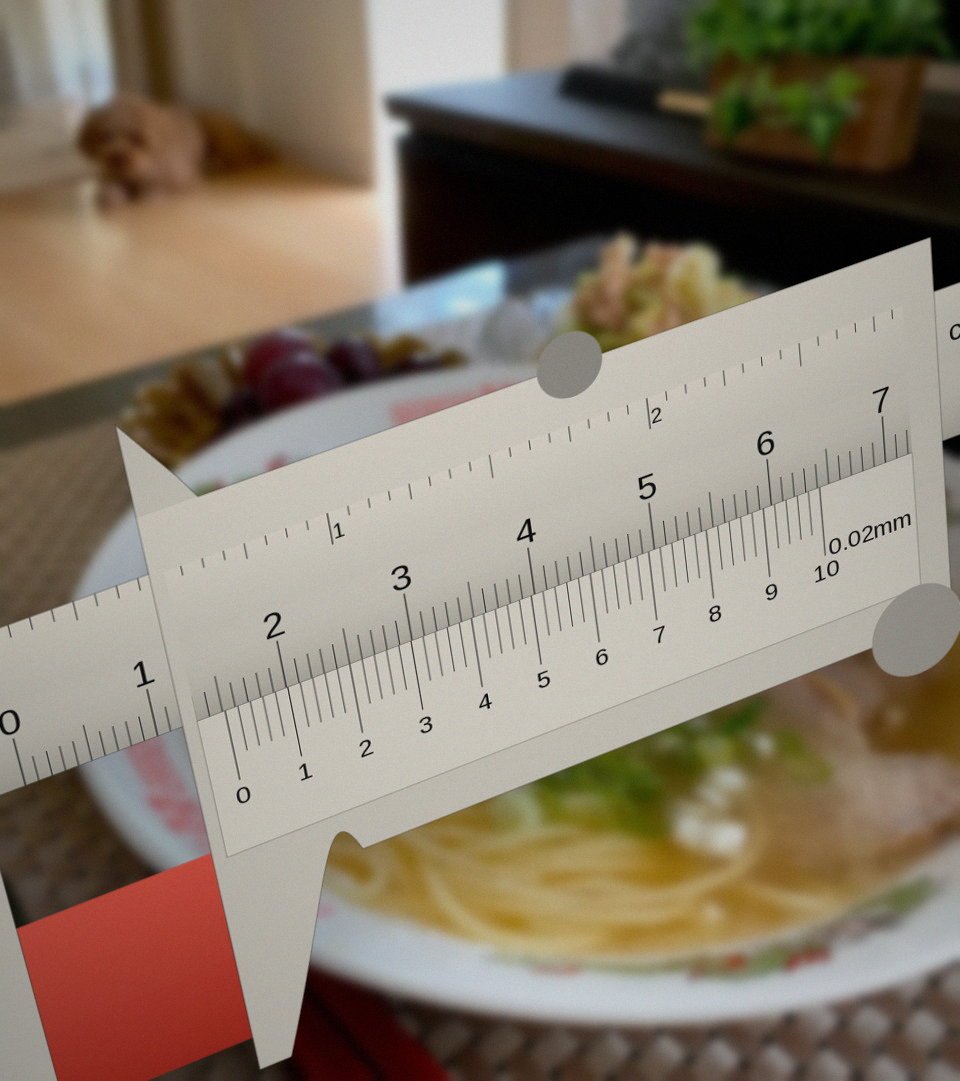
**15.2** mm
